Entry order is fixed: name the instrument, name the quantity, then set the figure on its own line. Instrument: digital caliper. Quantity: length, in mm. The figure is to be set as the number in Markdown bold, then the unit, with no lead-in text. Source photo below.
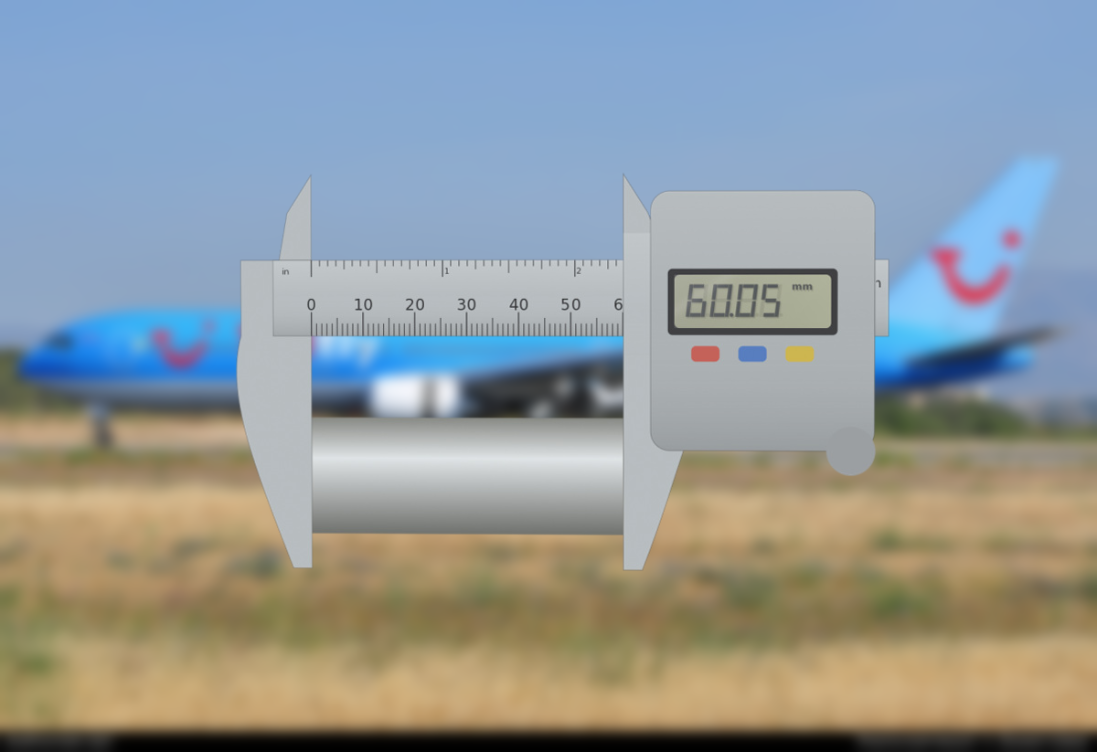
**60.05** mm
